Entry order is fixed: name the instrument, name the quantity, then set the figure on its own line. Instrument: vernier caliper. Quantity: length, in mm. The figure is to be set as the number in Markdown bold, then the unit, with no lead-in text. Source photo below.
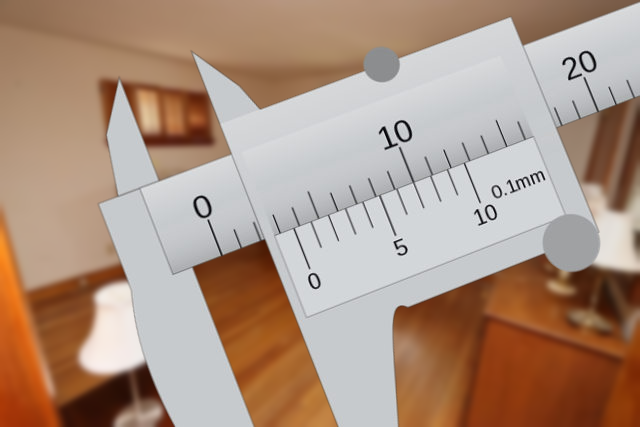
**3.7** mm
